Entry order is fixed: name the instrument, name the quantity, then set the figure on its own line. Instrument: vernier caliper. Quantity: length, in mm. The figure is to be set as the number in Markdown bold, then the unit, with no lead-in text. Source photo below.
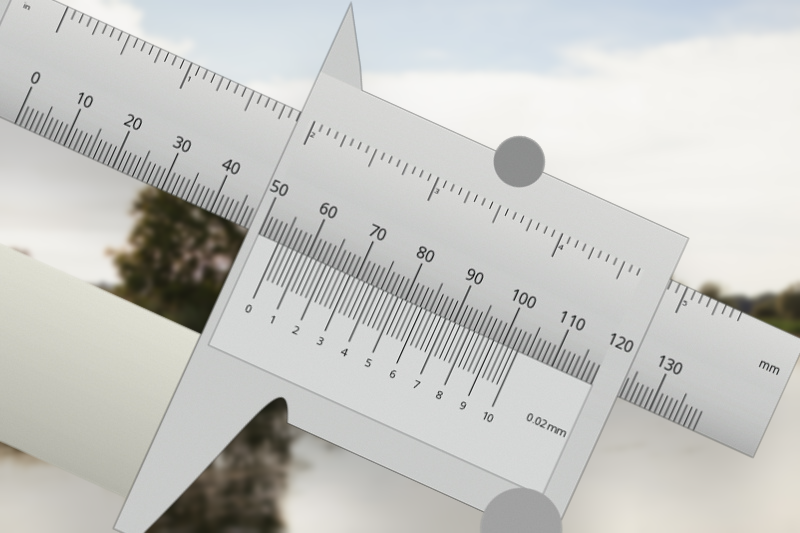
**54.0** mm
